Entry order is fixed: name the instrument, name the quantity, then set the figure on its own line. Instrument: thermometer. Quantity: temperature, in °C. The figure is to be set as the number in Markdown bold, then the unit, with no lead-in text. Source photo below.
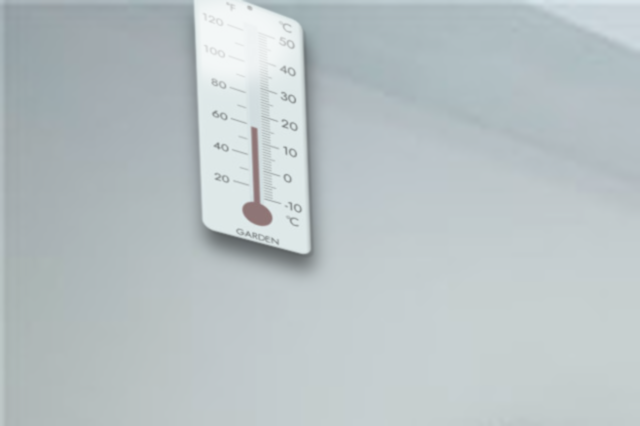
**15** °C
